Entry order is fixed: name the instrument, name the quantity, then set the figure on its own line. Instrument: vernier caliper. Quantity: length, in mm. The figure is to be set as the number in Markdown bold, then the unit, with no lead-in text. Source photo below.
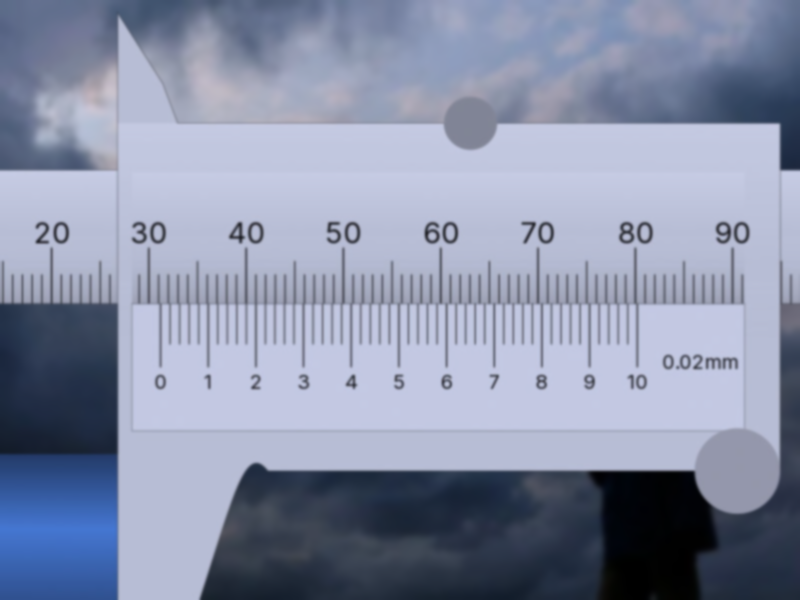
**31.2** mm
